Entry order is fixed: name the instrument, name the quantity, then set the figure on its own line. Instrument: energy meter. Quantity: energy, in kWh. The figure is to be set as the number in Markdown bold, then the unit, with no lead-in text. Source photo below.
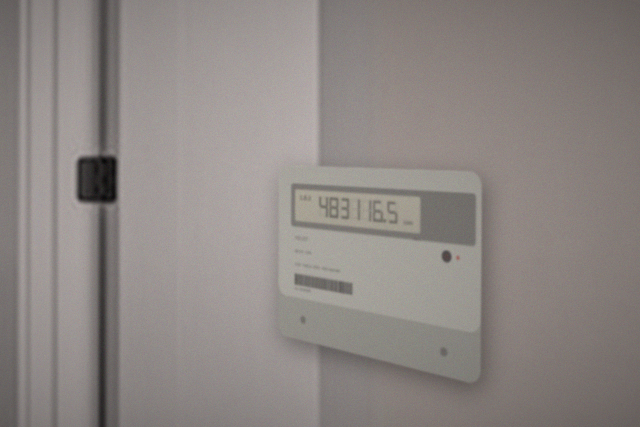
**483116.5** kWh
